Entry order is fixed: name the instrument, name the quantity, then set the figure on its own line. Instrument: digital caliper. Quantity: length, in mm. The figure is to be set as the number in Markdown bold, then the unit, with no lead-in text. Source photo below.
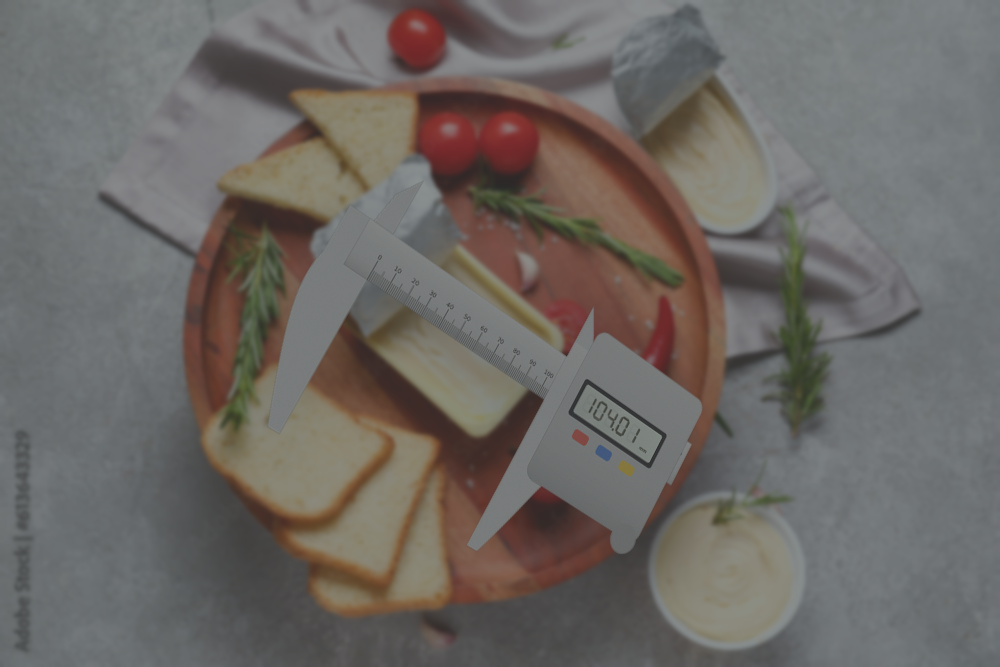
**104.01** mm
